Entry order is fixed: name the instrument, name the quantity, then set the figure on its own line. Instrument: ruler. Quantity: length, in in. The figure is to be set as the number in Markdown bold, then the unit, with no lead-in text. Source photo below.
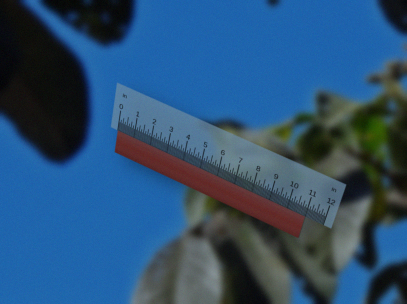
**11** in
